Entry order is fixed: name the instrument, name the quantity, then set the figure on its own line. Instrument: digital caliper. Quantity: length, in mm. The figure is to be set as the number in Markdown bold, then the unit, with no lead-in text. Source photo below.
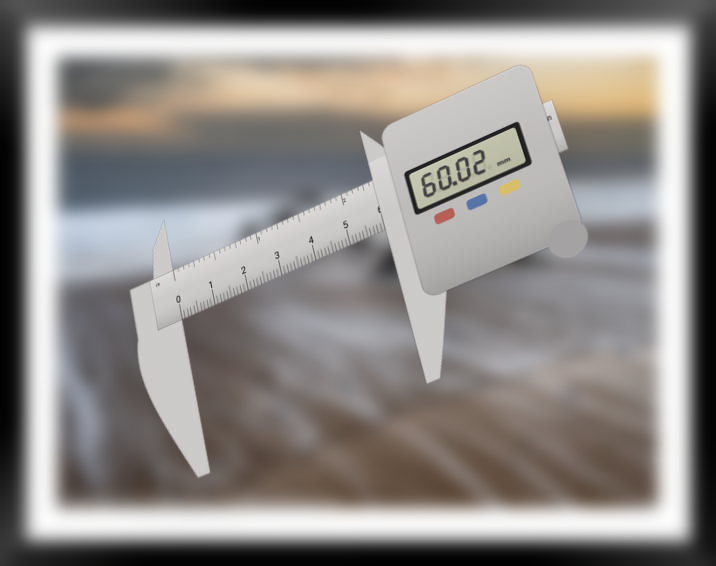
**60.02** mm
